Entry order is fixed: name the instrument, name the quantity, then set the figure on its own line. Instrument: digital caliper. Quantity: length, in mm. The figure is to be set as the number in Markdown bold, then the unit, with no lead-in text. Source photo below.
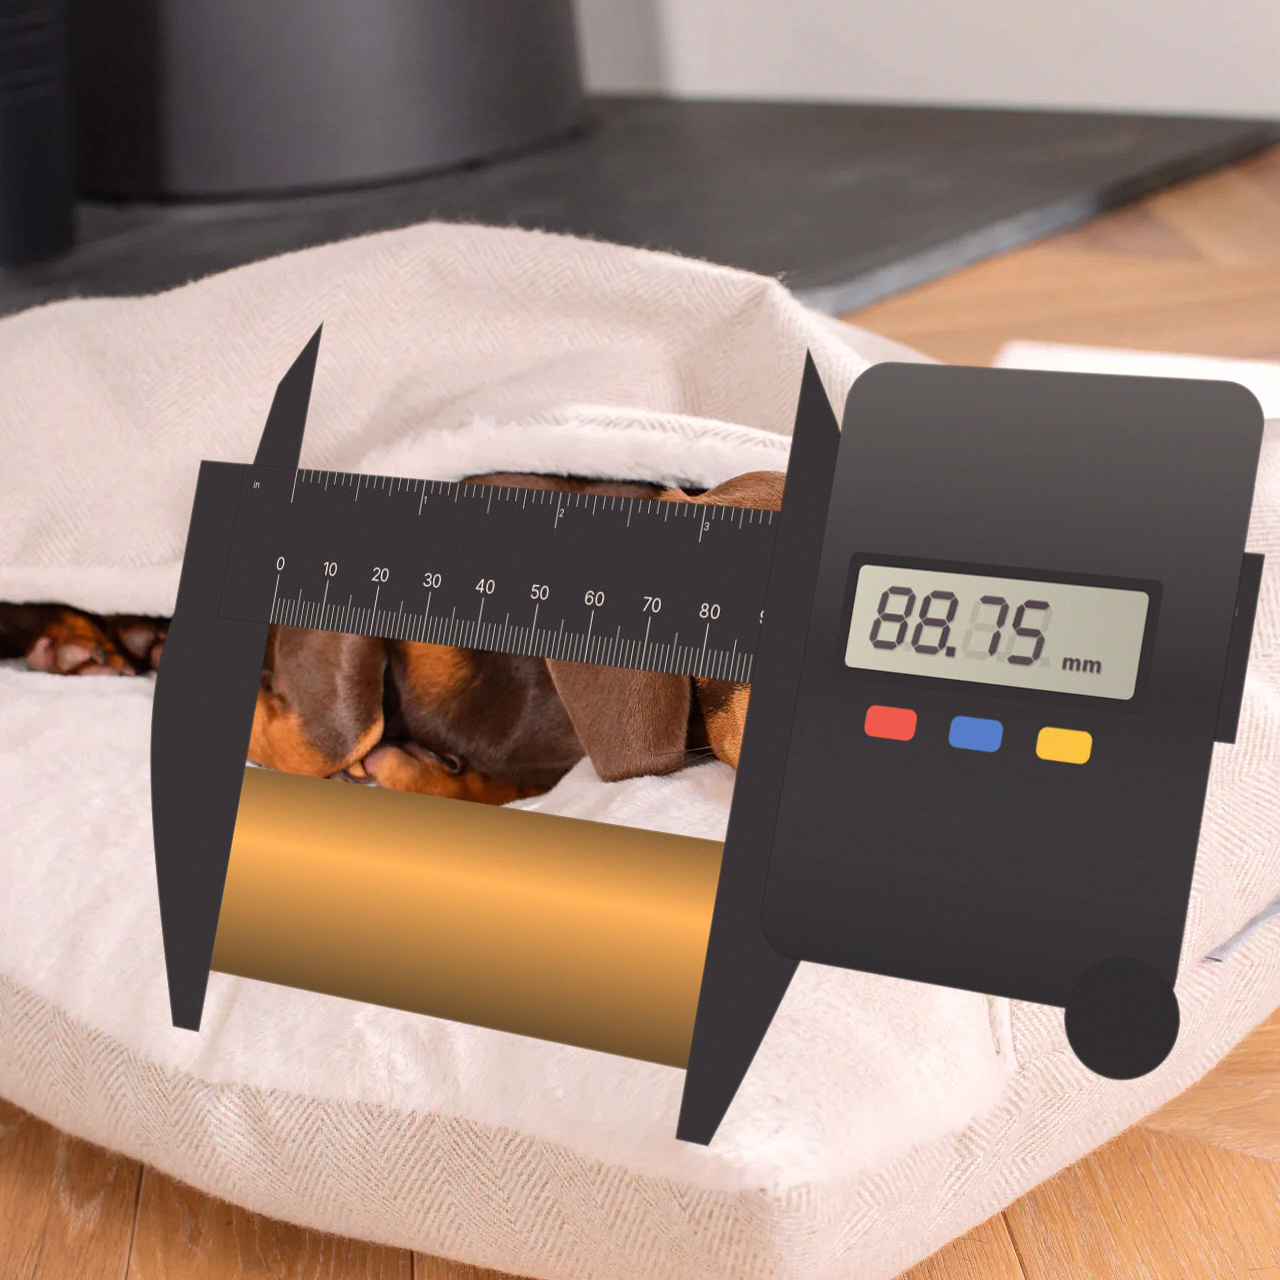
**88.75** mm
